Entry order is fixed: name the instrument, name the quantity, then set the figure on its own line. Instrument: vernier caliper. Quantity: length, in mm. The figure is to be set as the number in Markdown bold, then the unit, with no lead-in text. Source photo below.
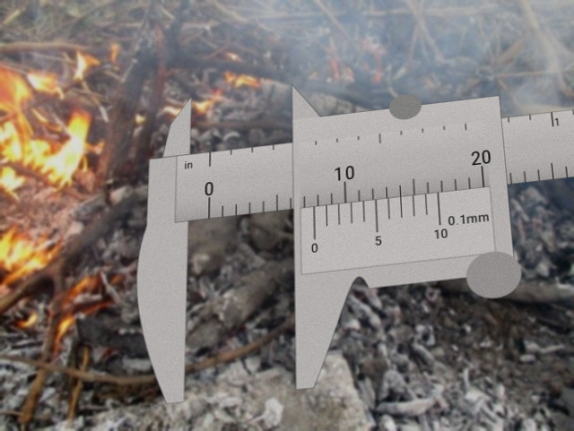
**7.7** mm
